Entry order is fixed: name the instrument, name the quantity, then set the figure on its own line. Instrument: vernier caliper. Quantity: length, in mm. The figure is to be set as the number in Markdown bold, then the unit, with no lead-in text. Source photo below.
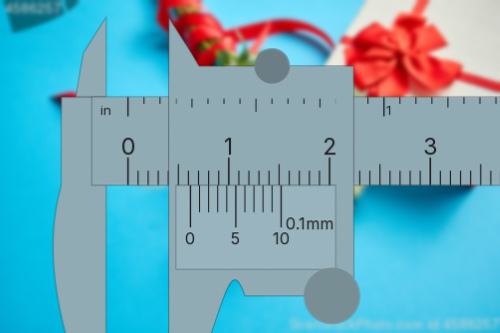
**6.2** mm
